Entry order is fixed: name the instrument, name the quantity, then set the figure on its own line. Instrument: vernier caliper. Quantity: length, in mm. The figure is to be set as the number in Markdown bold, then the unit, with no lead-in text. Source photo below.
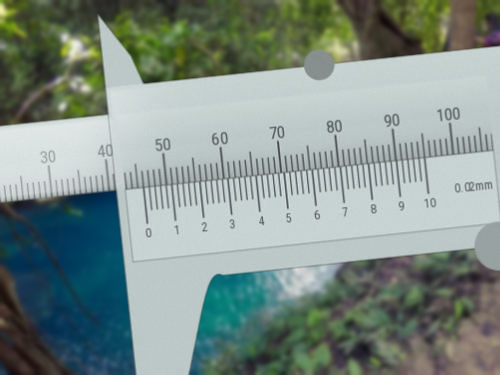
**46.0** mm
